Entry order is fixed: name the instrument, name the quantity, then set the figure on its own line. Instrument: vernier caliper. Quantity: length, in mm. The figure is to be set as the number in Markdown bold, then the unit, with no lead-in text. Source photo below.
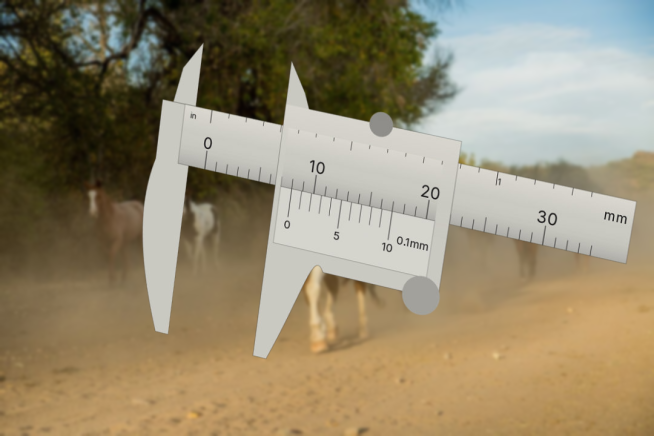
**8.0** mm
